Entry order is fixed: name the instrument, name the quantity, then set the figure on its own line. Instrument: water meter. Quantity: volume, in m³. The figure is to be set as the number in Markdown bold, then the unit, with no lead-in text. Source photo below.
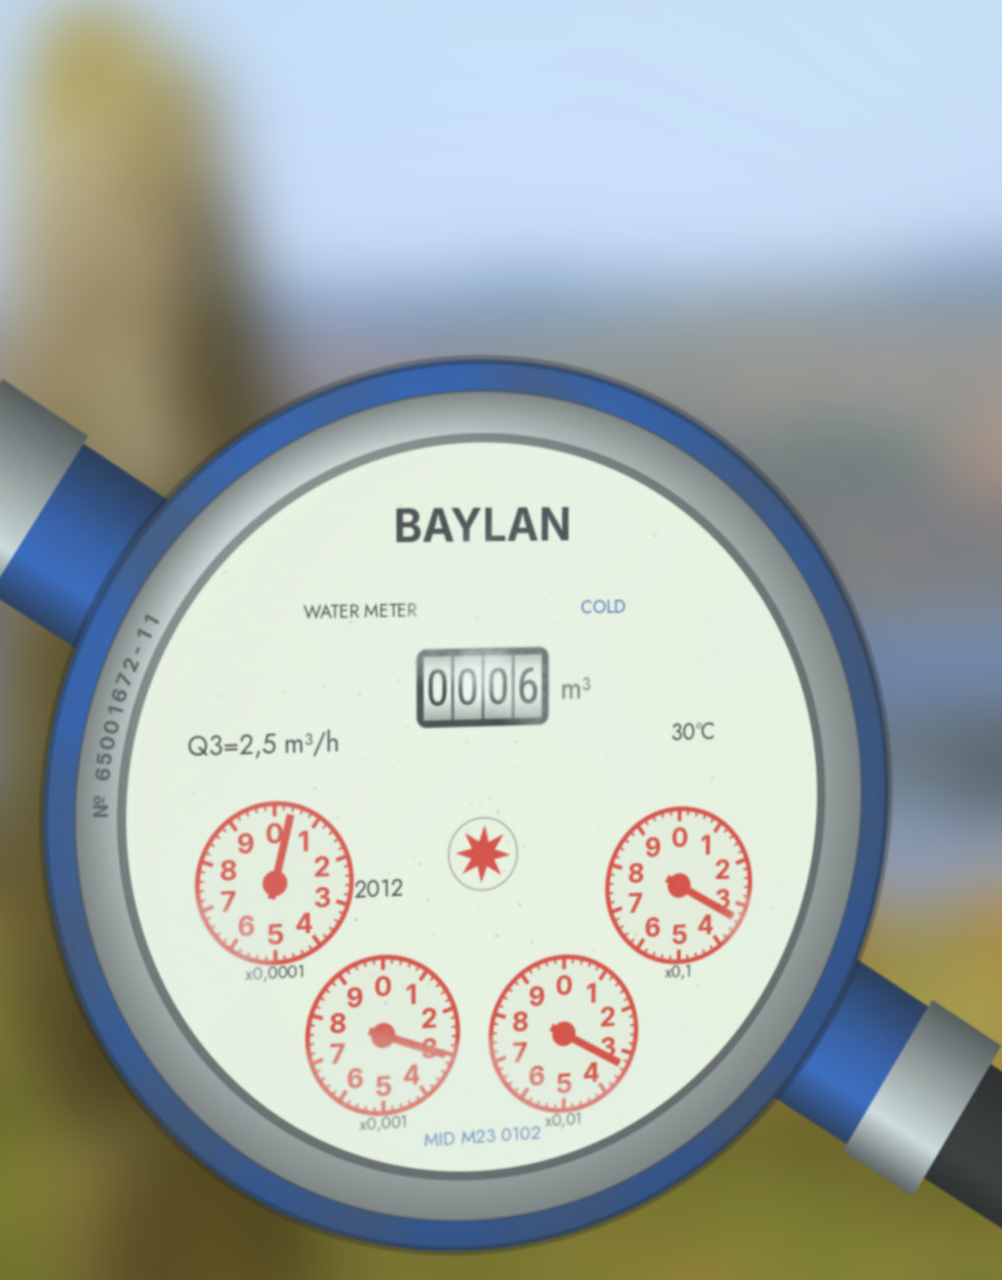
**6.3330** m³
